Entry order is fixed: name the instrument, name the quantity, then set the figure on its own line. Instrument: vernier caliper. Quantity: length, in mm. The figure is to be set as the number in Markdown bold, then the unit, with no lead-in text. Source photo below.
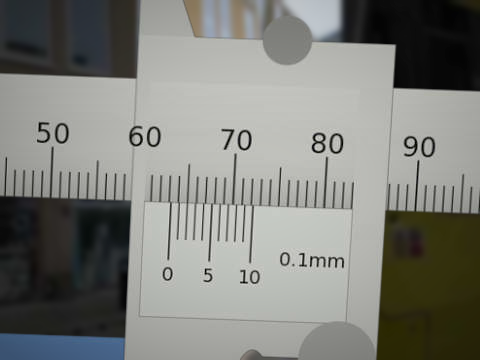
**63.2** mm
